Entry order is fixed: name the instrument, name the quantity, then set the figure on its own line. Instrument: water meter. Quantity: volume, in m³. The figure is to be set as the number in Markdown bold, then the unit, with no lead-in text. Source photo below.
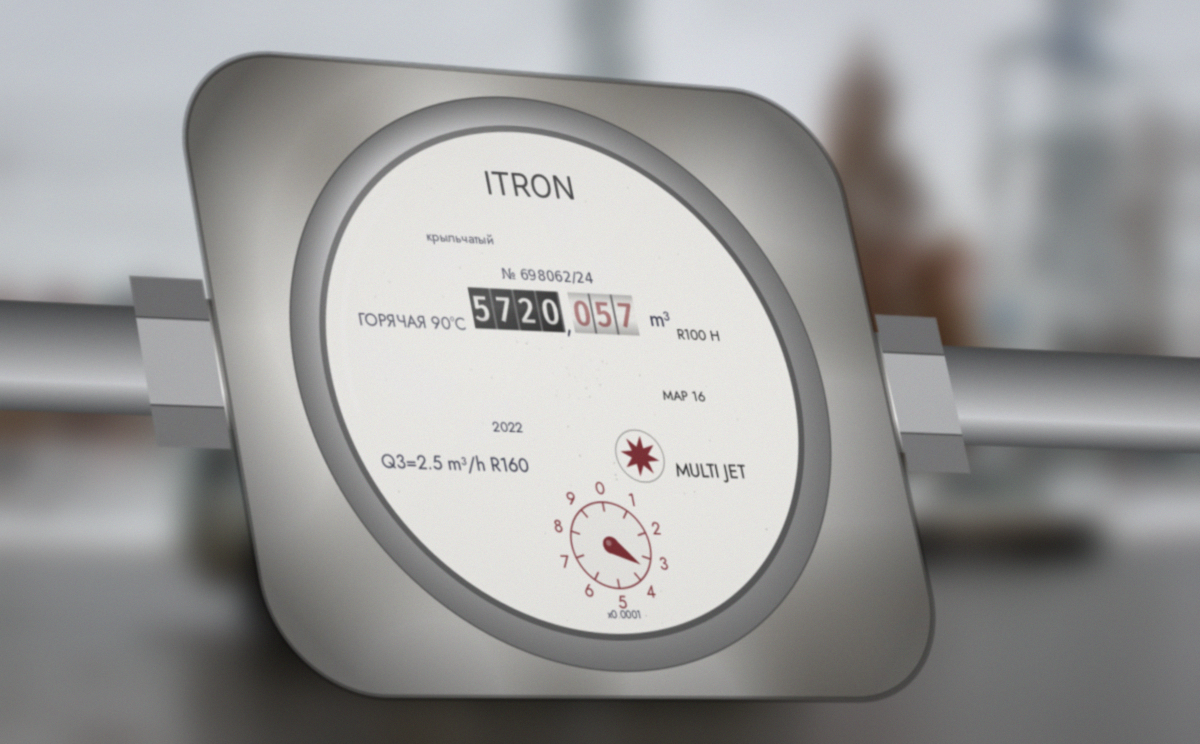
**5720.0573** m³
